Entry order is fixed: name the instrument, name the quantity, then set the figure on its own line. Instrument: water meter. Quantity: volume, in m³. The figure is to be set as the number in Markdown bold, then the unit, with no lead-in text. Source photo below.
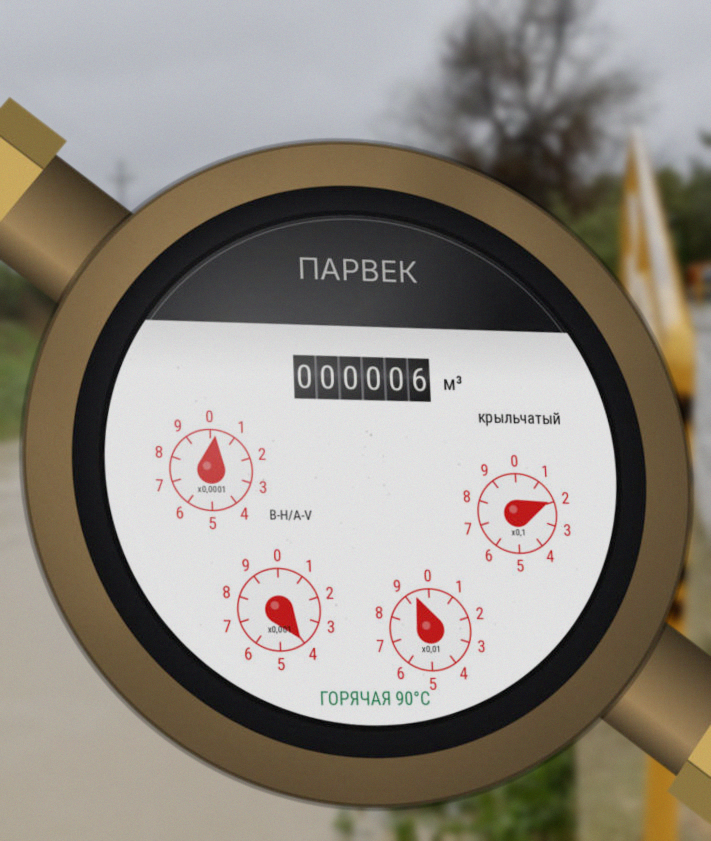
**6.1940** m³
